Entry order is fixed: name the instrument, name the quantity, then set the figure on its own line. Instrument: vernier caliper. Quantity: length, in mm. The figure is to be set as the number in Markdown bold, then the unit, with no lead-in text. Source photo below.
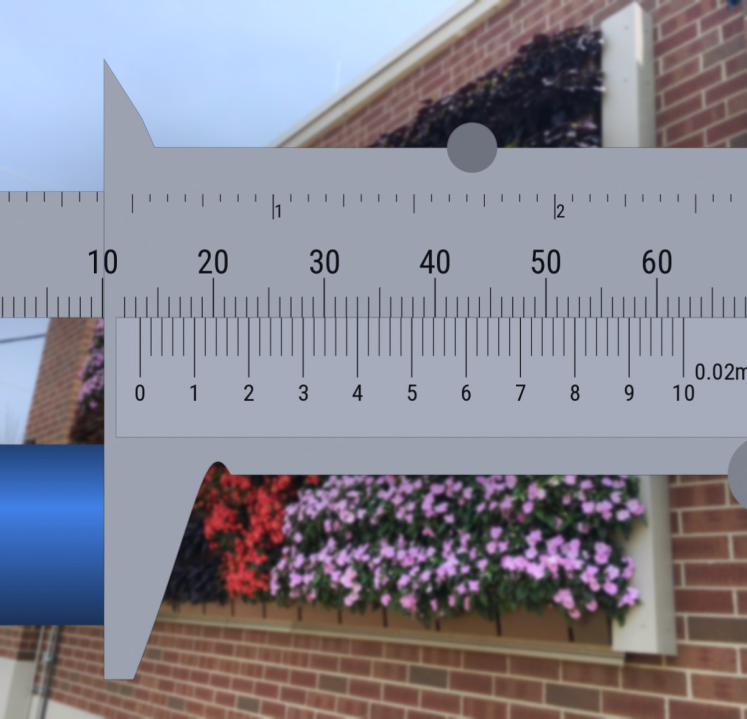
**13.4** mm
